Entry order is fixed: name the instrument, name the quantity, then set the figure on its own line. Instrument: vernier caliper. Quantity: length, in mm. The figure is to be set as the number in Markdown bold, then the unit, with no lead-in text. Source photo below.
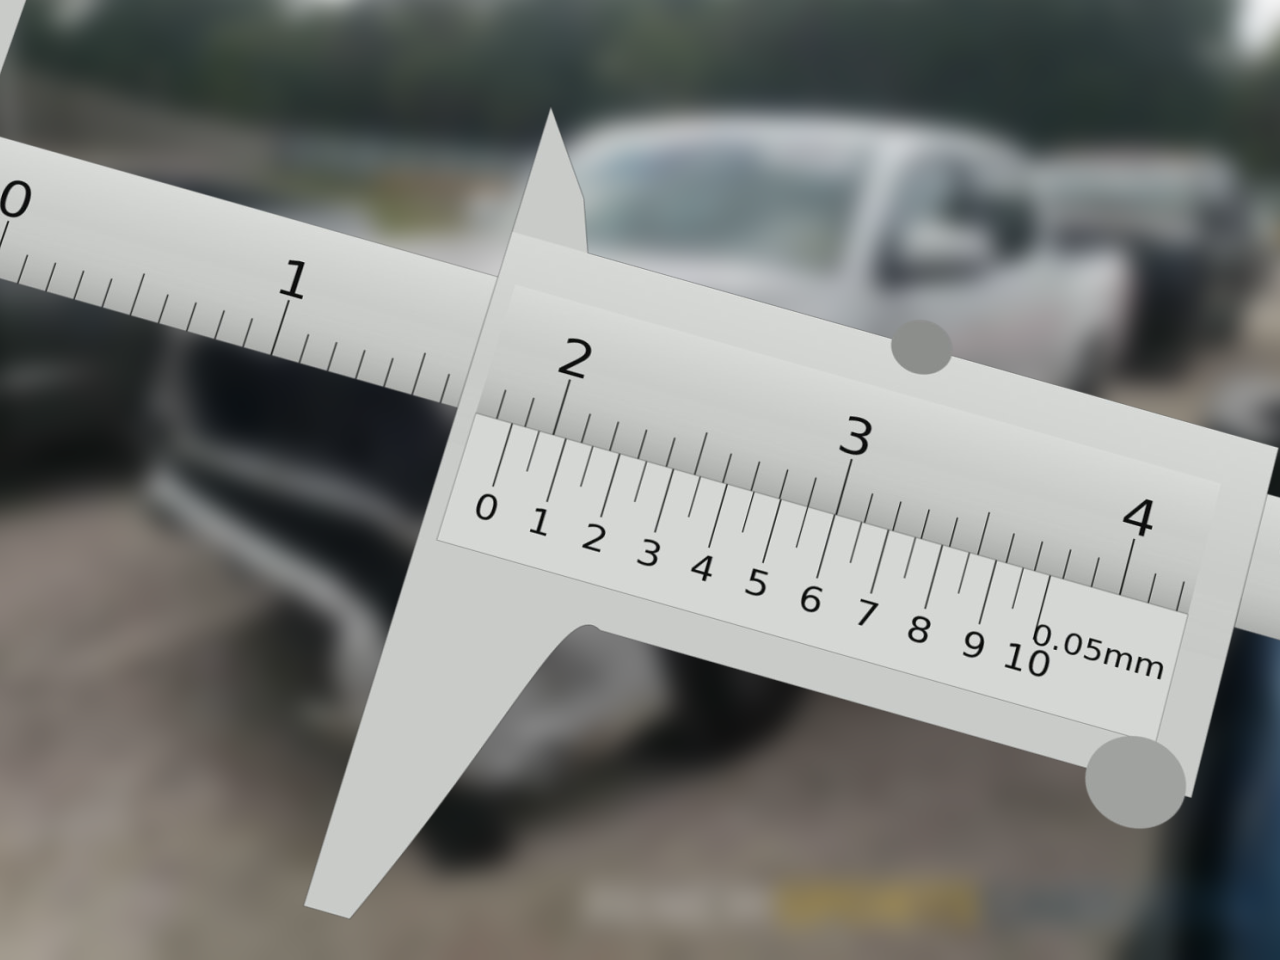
**18.55** mm
